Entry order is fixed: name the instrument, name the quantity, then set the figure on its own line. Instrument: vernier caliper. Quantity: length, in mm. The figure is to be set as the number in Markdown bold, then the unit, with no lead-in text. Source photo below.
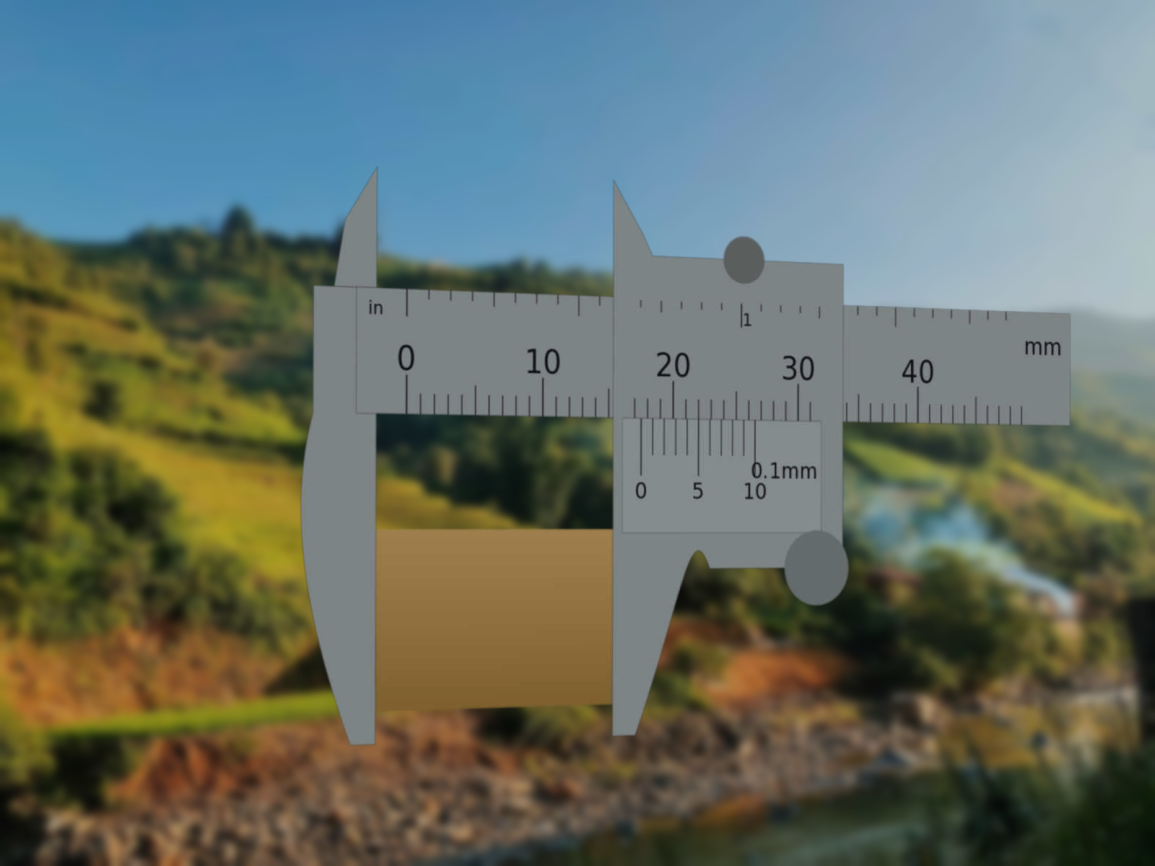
**17.5** mm
